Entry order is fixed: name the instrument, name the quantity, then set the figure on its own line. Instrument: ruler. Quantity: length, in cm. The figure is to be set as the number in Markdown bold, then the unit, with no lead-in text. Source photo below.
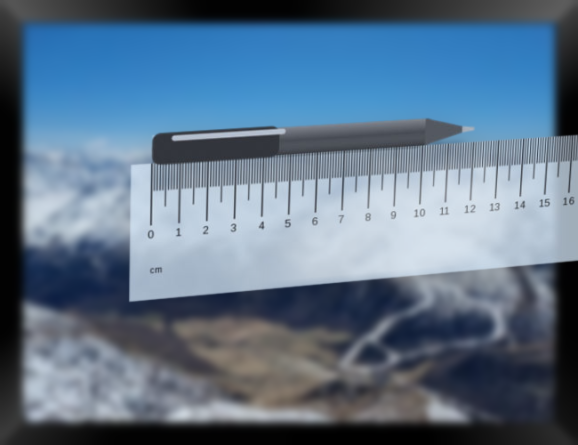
**12** cm
